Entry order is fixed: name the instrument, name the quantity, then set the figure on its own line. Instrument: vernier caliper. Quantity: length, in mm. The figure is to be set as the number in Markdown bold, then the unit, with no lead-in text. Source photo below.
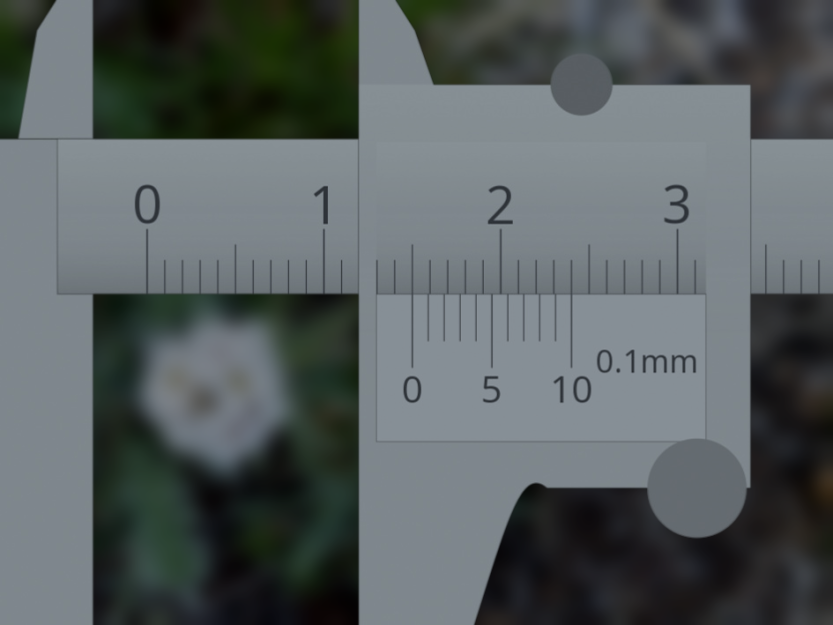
**15.0** mm
